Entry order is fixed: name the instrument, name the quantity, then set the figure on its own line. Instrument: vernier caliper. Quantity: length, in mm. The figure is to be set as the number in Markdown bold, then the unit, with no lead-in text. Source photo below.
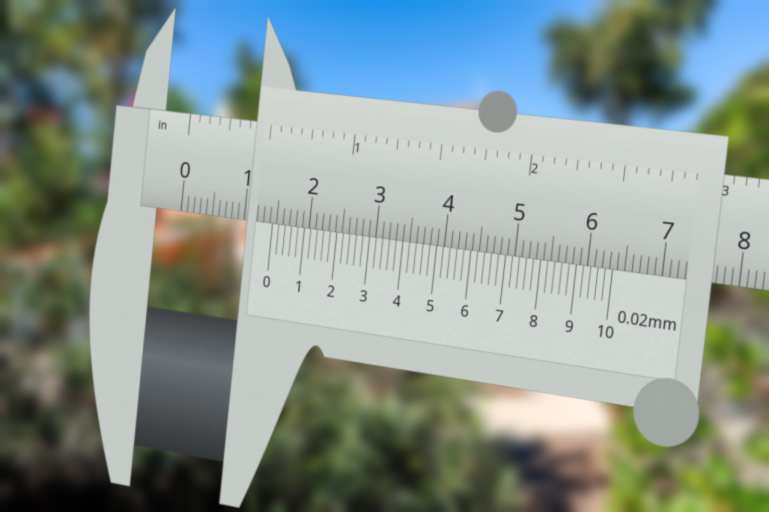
**14.4** mm
